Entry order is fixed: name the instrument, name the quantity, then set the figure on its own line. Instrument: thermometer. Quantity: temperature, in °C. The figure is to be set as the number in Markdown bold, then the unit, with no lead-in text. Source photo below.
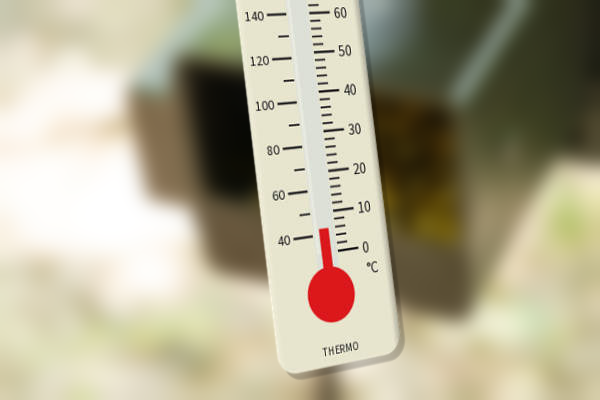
**6** °C
